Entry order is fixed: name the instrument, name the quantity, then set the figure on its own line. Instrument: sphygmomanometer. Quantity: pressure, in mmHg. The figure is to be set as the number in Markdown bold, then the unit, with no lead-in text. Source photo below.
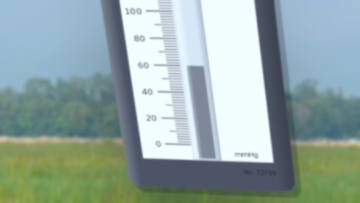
**60** mmHg
